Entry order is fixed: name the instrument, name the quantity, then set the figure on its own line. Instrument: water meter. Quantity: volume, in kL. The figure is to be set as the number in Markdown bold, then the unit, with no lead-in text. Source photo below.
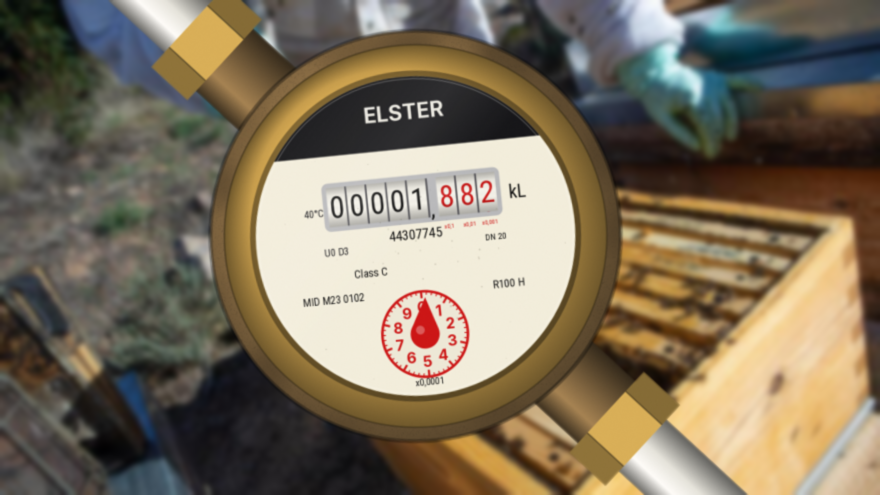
**1.8820** kL
